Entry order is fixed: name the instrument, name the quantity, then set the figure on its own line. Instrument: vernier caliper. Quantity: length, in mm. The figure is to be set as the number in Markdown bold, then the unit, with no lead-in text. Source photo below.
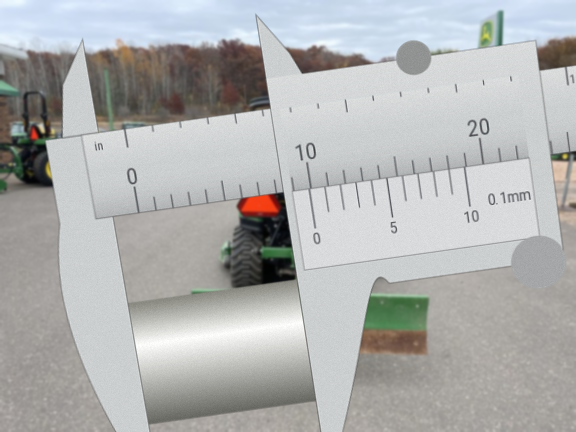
**9.9** mm
